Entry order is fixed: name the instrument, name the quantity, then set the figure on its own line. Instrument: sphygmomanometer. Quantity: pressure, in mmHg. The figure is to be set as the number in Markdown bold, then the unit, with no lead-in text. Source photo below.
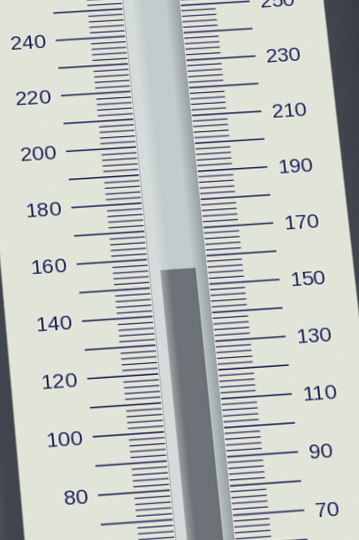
**156** mmHg
